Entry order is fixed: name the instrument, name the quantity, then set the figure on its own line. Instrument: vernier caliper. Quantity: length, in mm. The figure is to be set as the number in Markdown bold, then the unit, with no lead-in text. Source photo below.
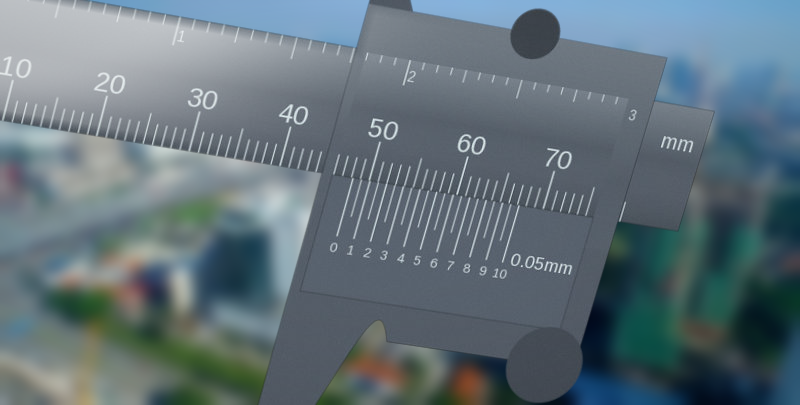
**48.2** mm
